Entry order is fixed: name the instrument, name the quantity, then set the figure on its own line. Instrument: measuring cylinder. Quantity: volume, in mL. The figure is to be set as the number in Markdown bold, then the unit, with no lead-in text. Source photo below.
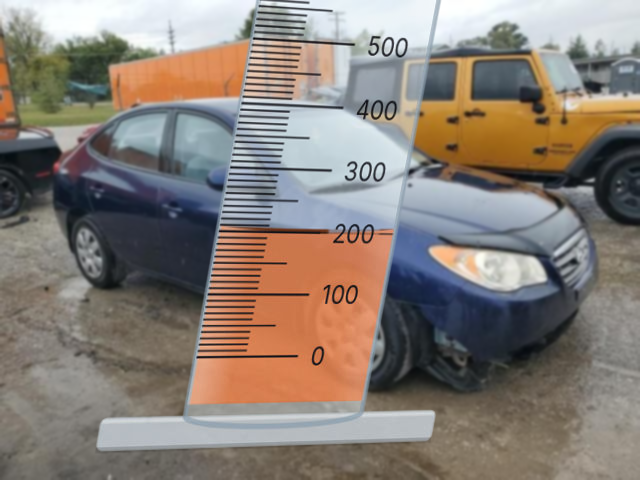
**200** mL
